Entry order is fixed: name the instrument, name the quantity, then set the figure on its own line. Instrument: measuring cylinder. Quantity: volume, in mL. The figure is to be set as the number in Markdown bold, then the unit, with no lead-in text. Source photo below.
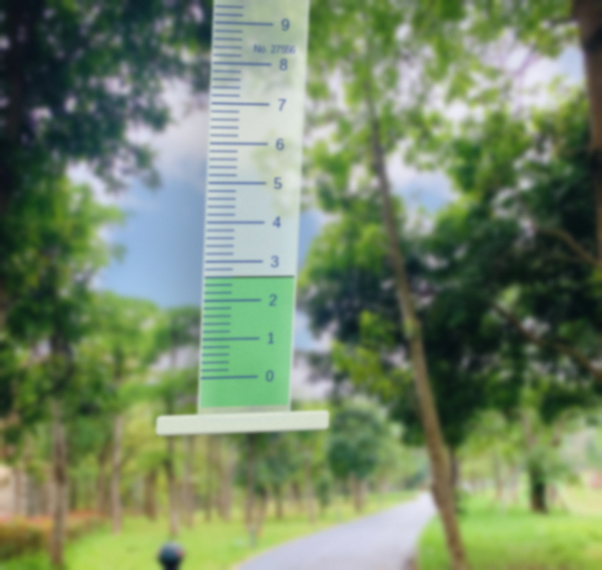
**2.6** mL
